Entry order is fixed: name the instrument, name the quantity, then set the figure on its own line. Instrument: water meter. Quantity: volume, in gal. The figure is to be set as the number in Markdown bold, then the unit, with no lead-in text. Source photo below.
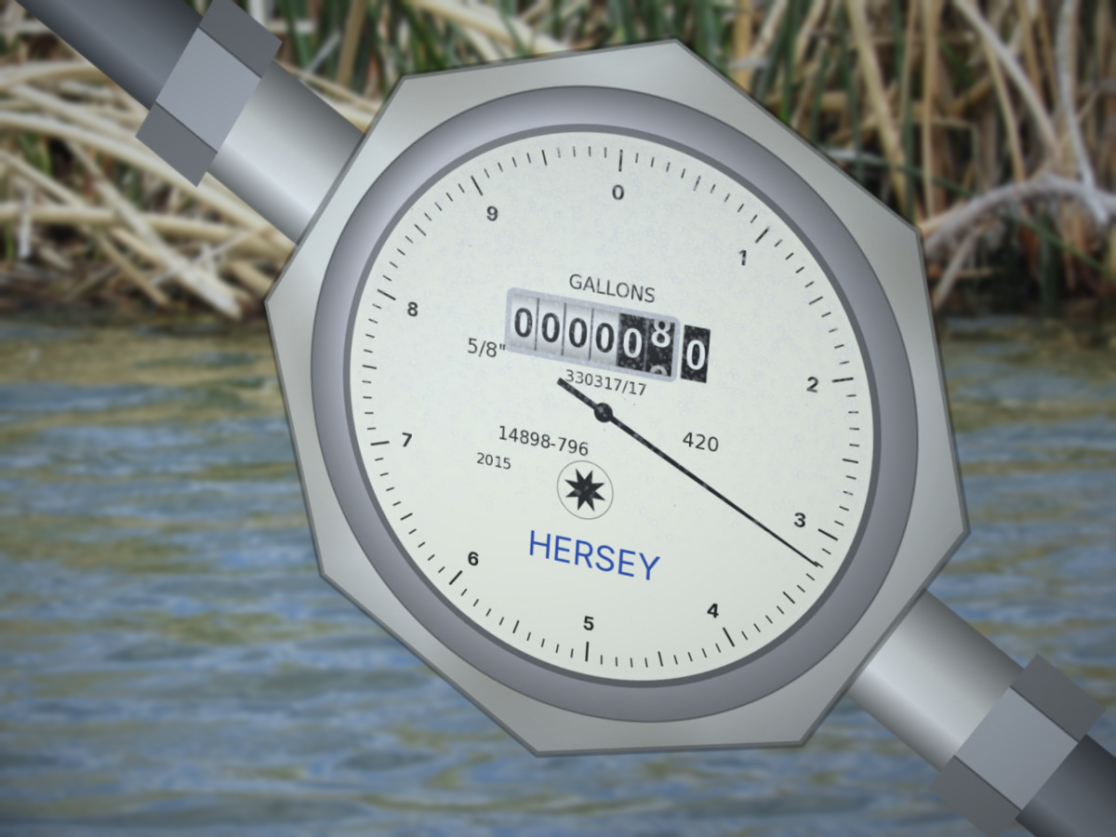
**83.2** gal
